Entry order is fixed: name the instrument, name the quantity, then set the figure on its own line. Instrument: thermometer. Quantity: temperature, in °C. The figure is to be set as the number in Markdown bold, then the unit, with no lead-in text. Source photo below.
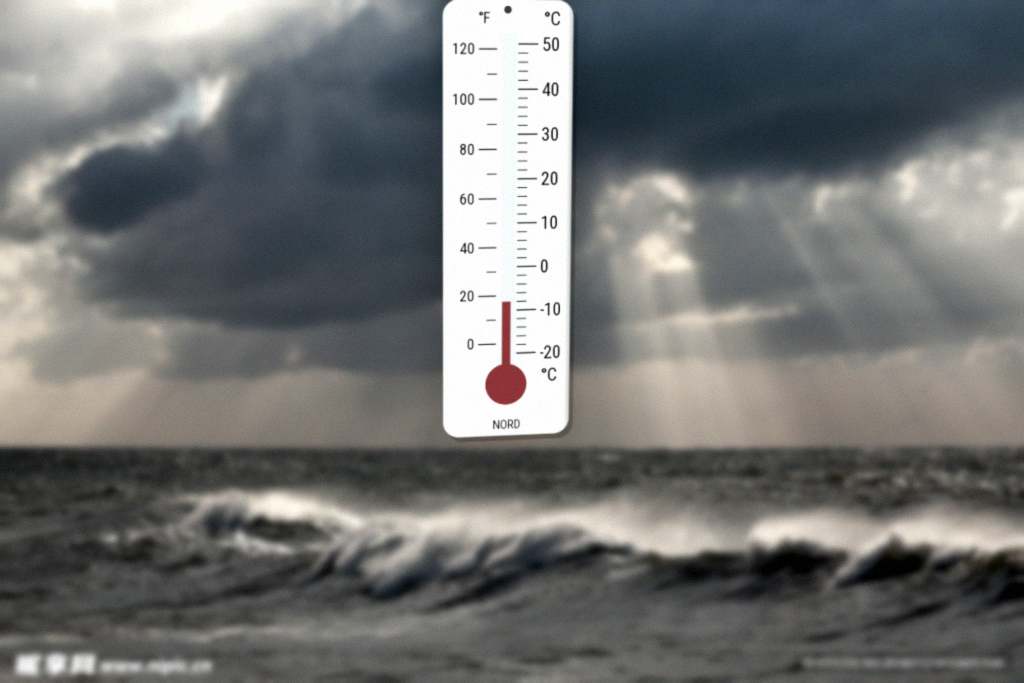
**-8** °C
